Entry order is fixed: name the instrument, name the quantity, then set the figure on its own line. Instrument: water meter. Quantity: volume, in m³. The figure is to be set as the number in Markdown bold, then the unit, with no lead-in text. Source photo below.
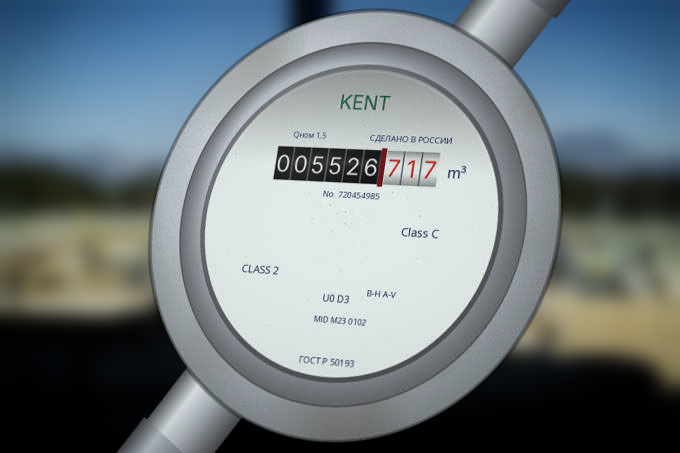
**5526.717** m³
